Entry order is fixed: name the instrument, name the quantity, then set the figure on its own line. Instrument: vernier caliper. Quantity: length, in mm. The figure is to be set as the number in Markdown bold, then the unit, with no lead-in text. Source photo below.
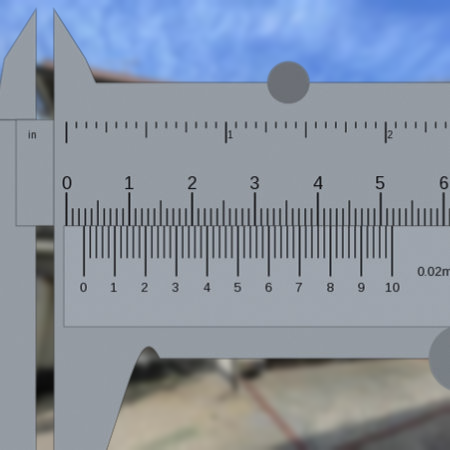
**2.8** mm
